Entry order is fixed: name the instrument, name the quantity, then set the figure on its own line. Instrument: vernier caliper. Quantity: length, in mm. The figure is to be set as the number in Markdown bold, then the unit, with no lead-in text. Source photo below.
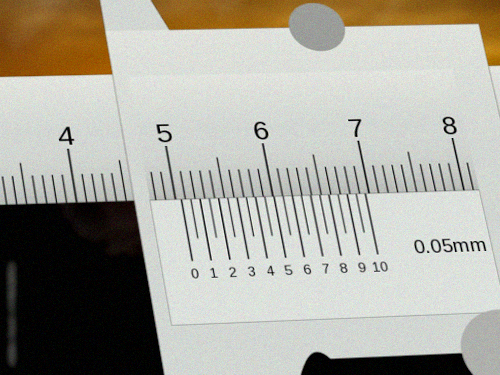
**50.6** mm
